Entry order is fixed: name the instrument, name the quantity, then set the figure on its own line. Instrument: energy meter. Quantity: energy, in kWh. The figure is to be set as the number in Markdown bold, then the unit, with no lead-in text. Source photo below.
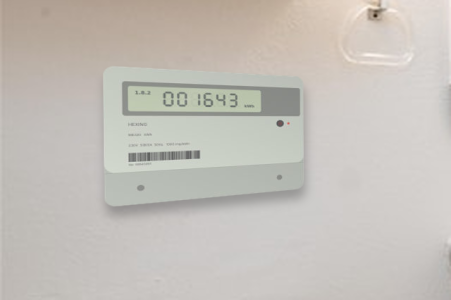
**1643** kWh
